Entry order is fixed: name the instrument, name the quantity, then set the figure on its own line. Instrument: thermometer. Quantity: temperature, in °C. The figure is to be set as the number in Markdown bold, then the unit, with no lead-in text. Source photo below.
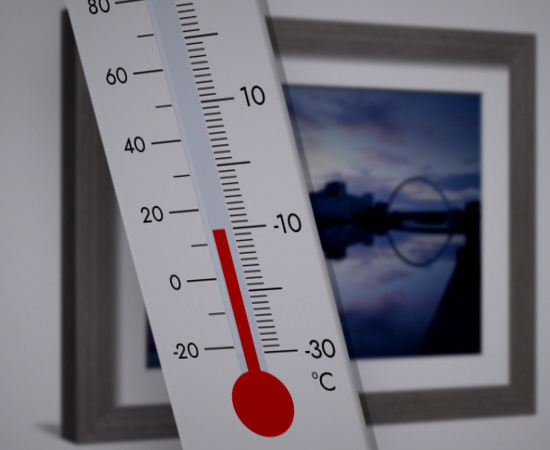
**-10** °C
